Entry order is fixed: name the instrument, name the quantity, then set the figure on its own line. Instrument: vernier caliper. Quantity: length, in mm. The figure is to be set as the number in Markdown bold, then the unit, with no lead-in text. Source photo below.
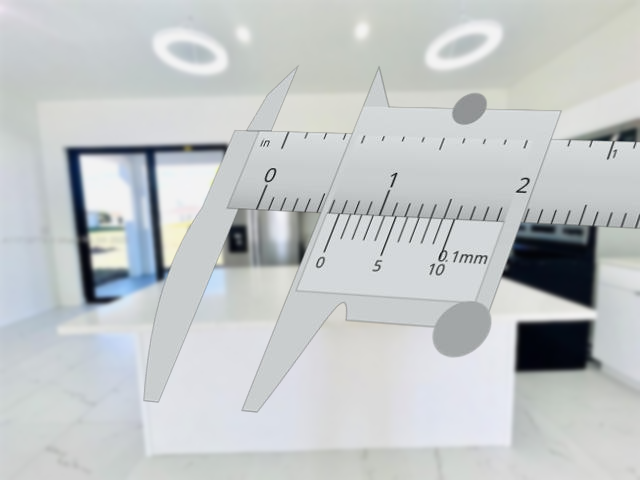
**6.8** mm
